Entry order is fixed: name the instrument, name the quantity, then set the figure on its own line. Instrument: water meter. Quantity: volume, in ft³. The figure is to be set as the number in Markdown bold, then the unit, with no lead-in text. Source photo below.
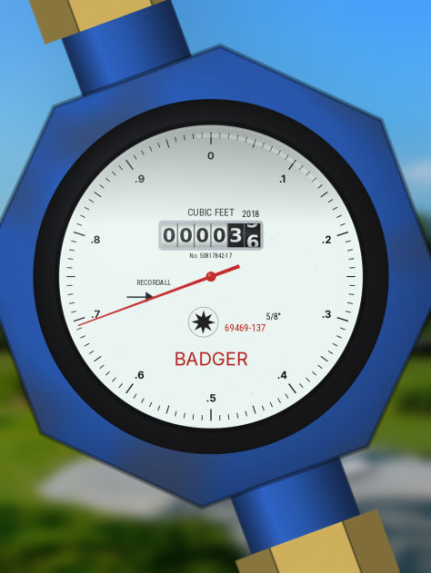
**35.69** ft³
